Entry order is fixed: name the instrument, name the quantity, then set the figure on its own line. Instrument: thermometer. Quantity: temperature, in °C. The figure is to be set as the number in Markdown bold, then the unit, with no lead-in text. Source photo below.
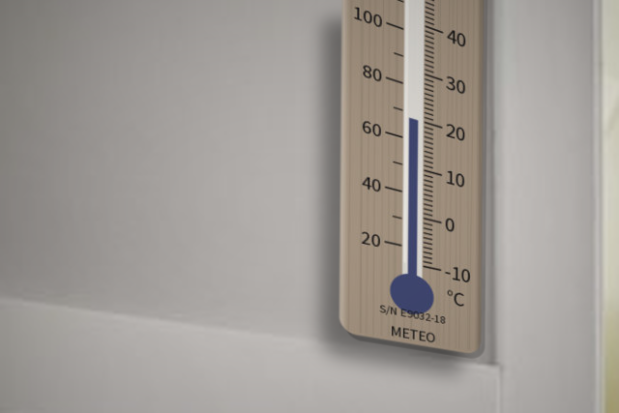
**20** °C
